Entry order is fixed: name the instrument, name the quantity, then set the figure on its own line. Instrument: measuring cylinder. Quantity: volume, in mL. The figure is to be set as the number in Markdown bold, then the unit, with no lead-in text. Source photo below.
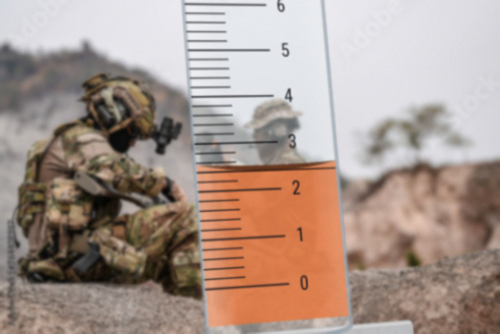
**2.4** mL
